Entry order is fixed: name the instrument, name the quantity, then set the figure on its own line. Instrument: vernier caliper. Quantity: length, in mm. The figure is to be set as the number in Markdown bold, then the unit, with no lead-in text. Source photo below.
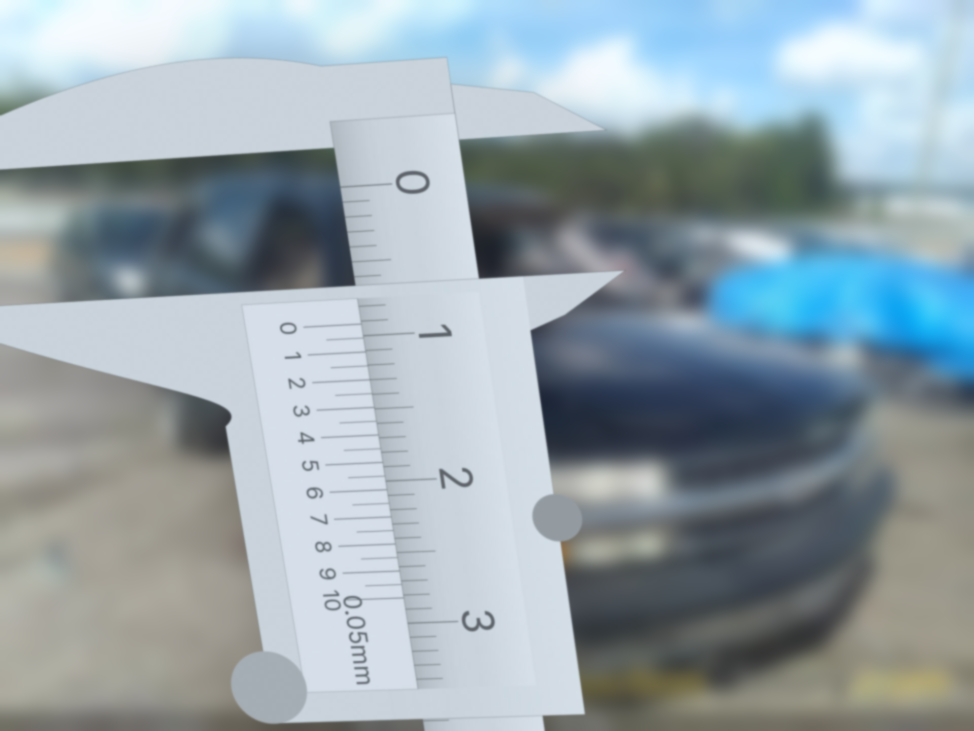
**9.2** mm
